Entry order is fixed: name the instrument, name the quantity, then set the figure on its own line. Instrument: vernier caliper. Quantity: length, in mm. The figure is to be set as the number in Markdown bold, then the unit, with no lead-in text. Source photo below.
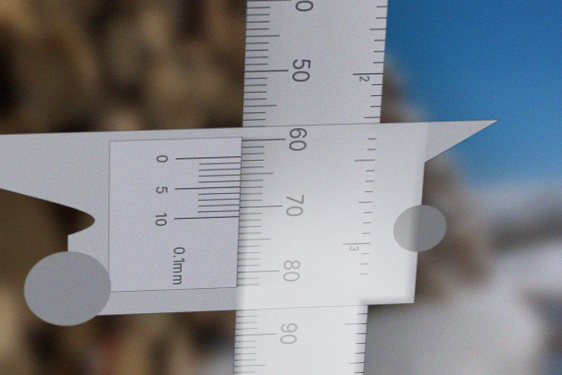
**62.4** mm
